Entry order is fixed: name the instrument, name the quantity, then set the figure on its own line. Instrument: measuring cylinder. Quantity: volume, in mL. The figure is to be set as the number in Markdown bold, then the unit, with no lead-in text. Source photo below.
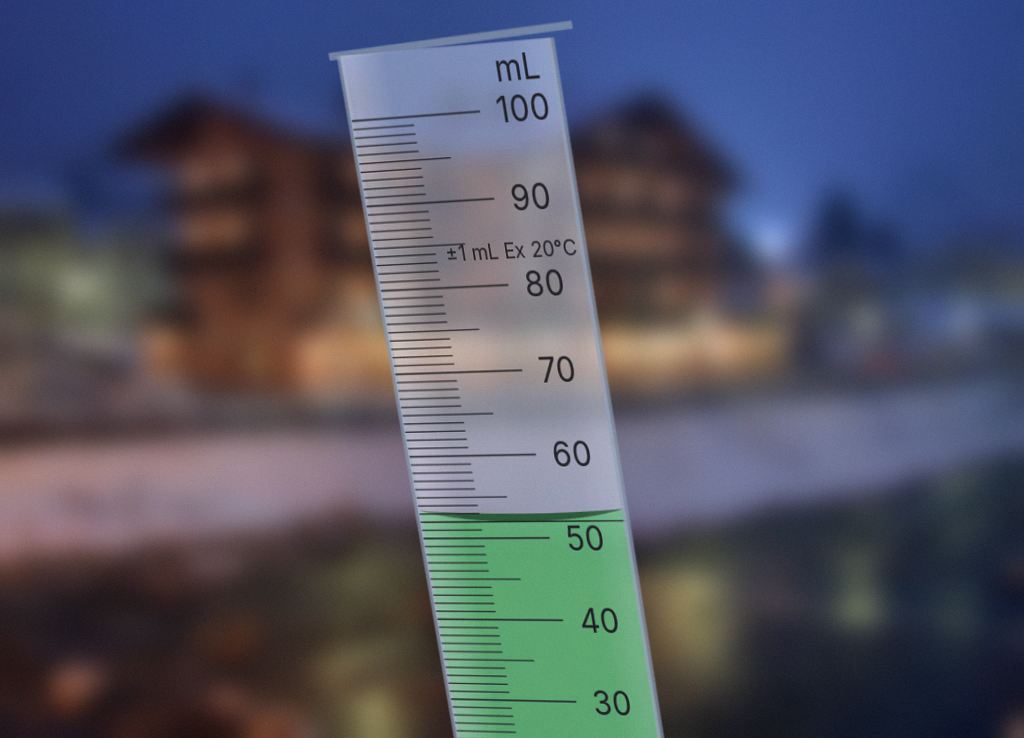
**52** mL
